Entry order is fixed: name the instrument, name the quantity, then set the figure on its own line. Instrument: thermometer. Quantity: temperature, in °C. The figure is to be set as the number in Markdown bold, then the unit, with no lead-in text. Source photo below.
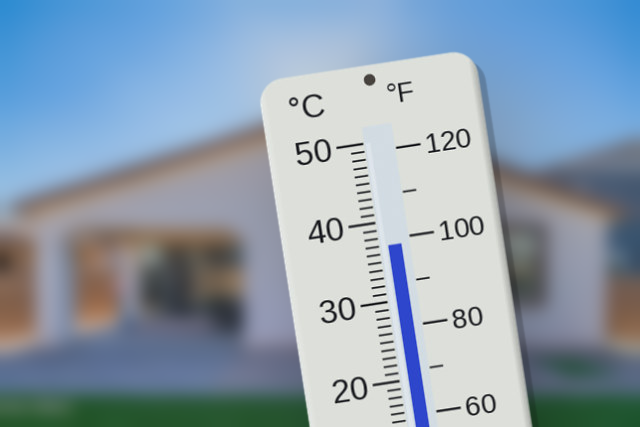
**37** °C
